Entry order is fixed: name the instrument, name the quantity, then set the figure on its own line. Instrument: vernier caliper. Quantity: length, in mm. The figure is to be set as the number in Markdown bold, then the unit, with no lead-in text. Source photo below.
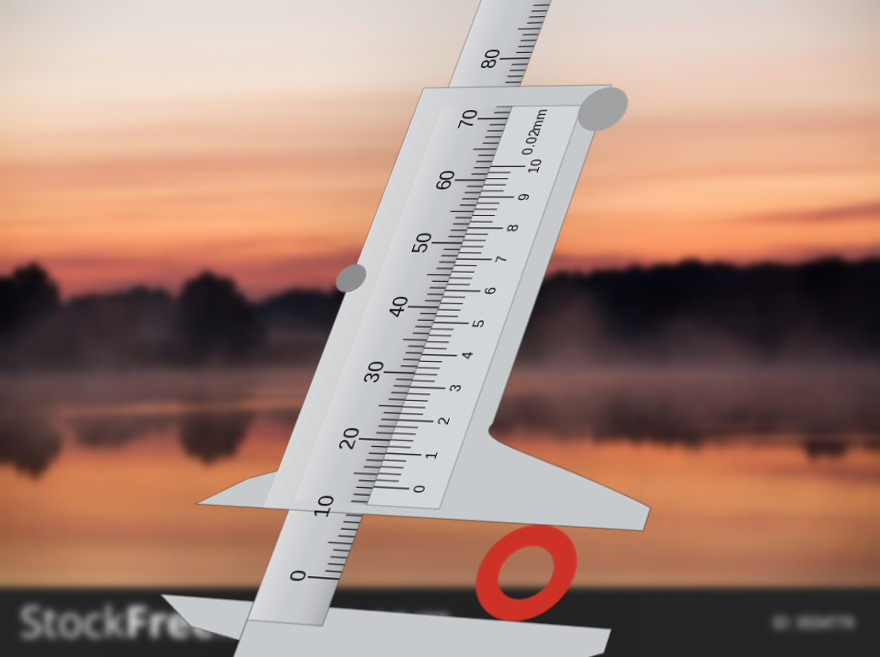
**13.2** mm
